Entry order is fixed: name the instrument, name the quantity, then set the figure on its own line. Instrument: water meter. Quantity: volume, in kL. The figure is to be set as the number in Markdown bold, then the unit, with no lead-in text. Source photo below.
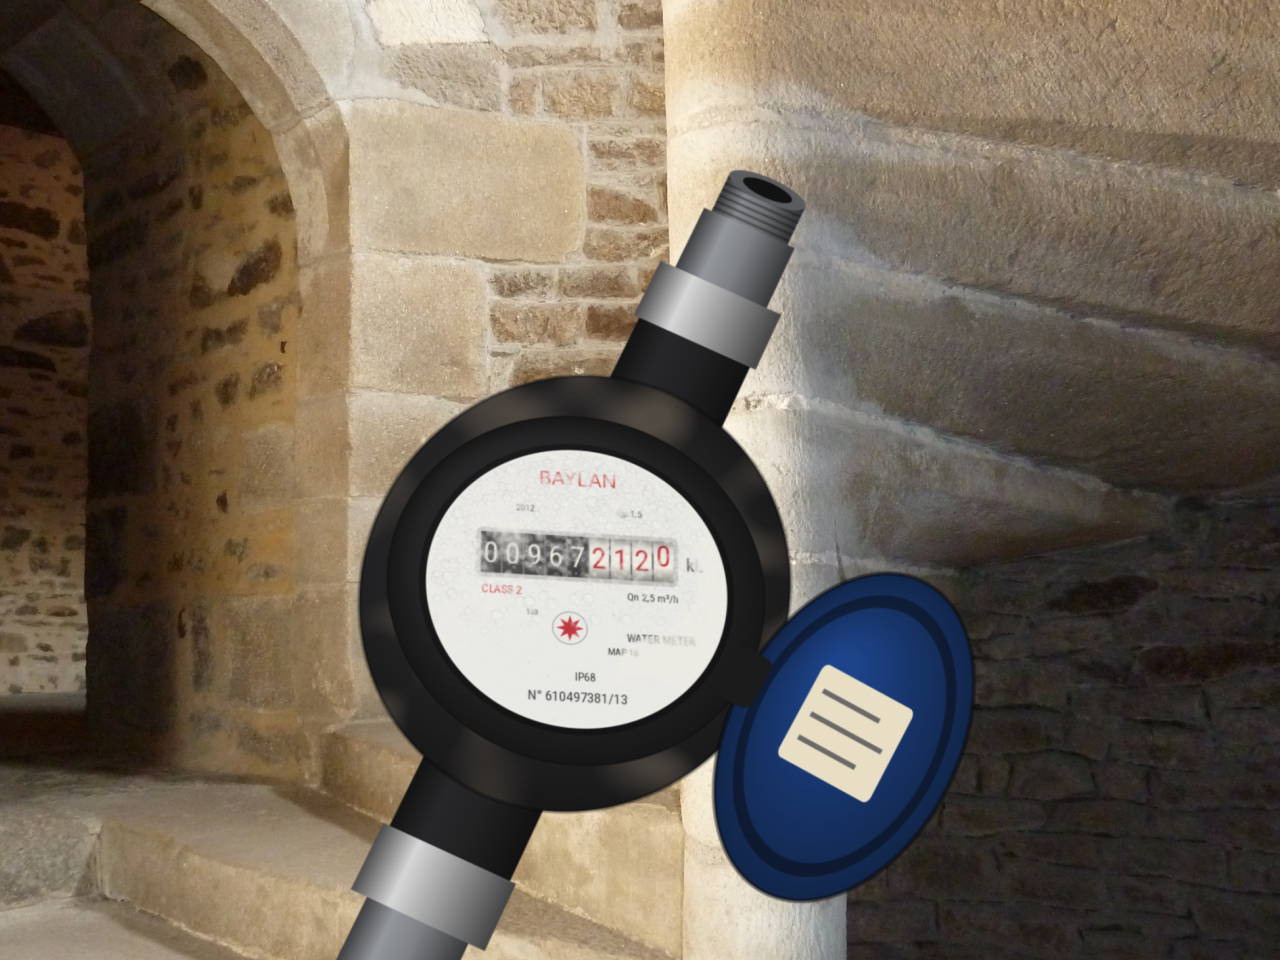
**967.2120** kL
